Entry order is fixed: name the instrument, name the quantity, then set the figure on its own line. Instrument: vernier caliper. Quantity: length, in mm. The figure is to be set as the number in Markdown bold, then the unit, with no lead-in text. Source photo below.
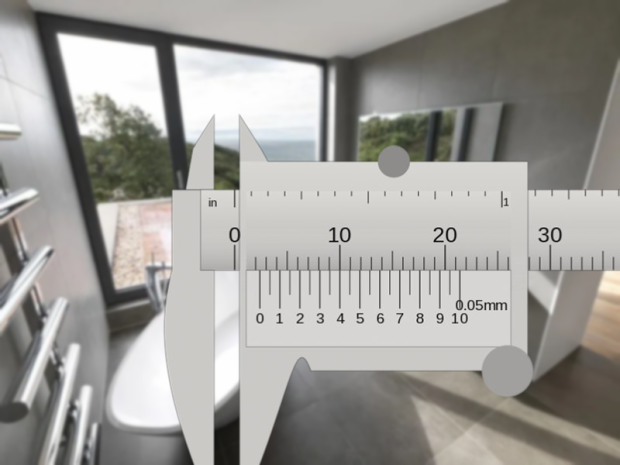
**2.4** mm
